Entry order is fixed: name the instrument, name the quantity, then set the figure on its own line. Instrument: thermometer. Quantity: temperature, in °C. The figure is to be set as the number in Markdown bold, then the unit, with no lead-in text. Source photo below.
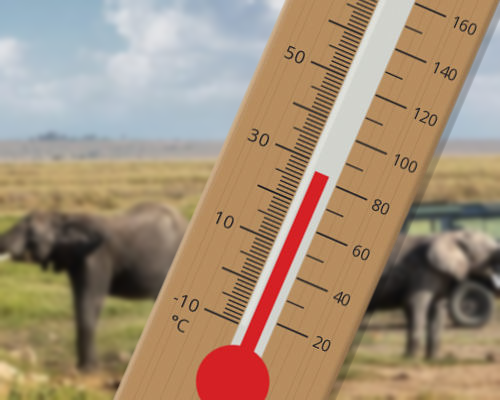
**28** °C
